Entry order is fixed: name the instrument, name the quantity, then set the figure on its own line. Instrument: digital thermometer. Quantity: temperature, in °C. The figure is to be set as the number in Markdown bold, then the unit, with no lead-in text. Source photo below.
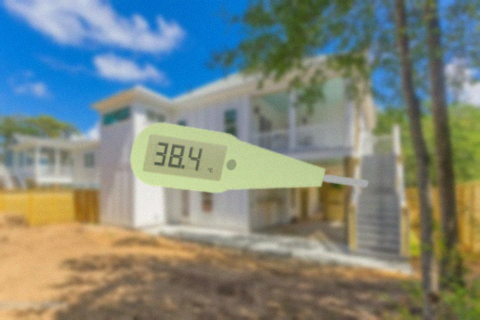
**38.4** °C
